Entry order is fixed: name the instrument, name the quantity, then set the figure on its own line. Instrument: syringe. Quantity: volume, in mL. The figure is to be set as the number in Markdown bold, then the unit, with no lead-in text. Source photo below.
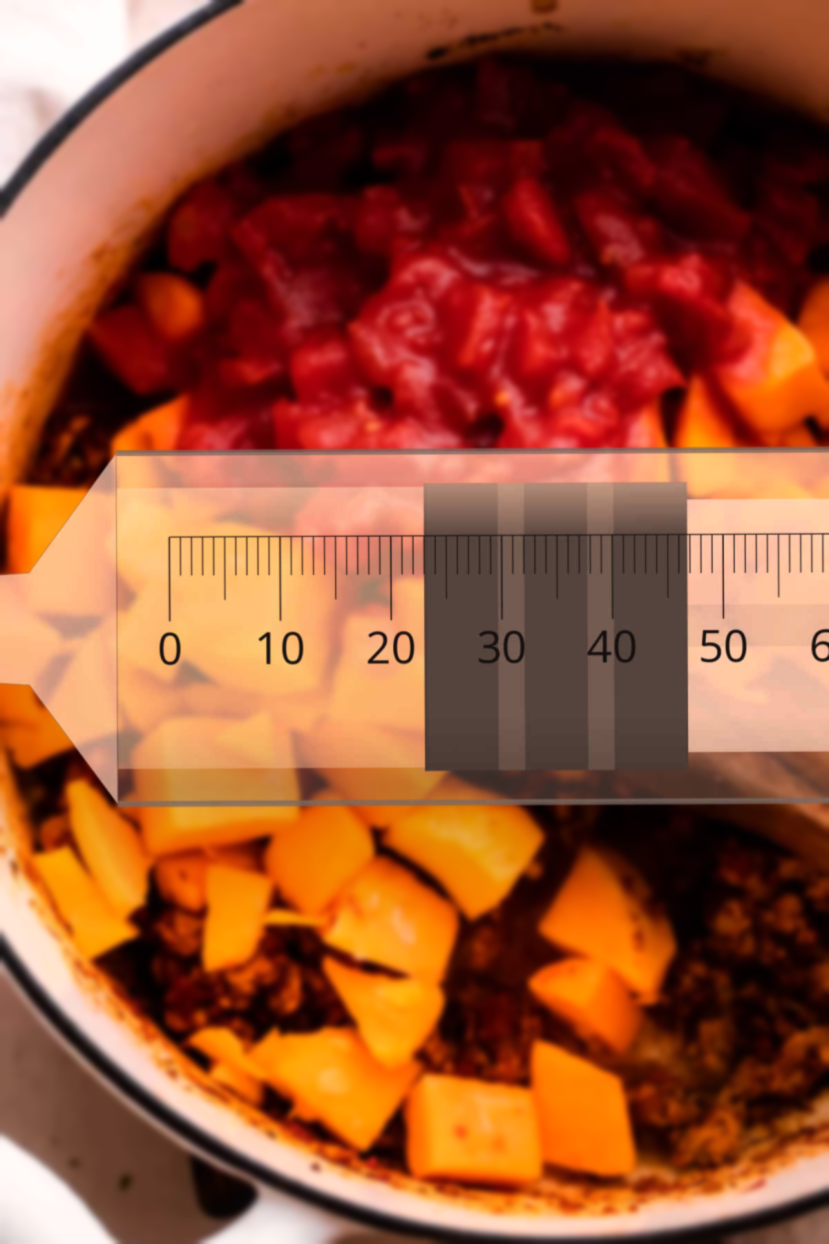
**23** mL
